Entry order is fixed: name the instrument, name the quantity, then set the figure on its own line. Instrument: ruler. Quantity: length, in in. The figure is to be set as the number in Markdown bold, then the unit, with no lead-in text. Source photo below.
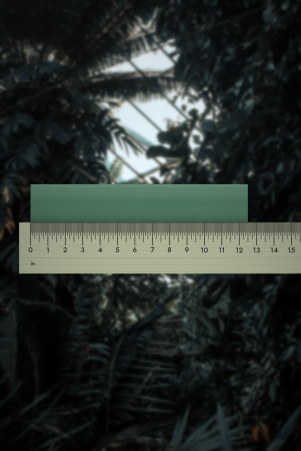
**12.5** in
